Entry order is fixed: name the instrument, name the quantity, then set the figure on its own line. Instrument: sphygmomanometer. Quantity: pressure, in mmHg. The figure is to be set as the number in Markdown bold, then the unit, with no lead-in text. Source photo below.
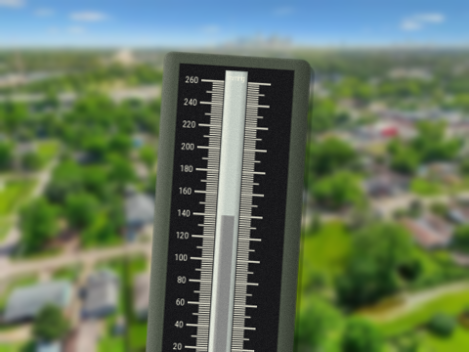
**140** mmHg
